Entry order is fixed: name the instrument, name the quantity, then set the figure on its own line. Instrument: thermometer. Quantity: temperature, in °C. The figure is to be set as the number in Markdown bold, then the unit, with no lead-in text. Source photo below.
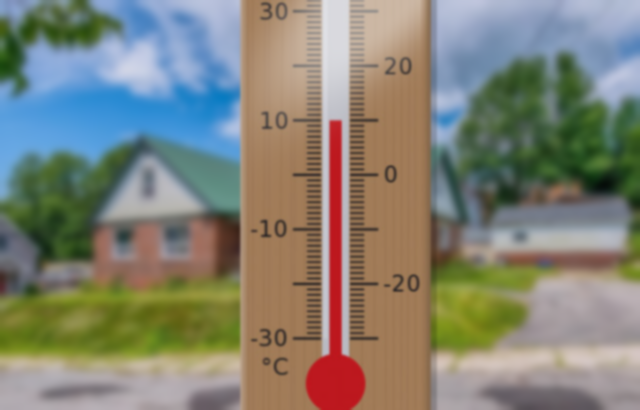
**10** °C
